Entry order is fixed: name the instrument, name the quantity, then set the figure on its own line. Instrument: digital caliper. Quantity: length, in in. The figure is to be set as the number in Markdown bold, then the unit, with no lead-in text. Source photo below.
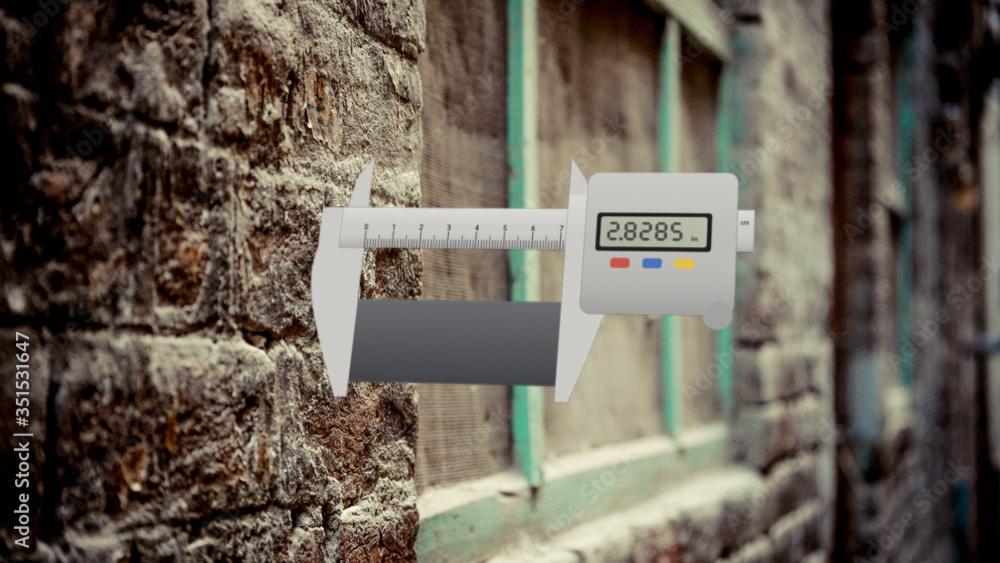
**2.8285** in
